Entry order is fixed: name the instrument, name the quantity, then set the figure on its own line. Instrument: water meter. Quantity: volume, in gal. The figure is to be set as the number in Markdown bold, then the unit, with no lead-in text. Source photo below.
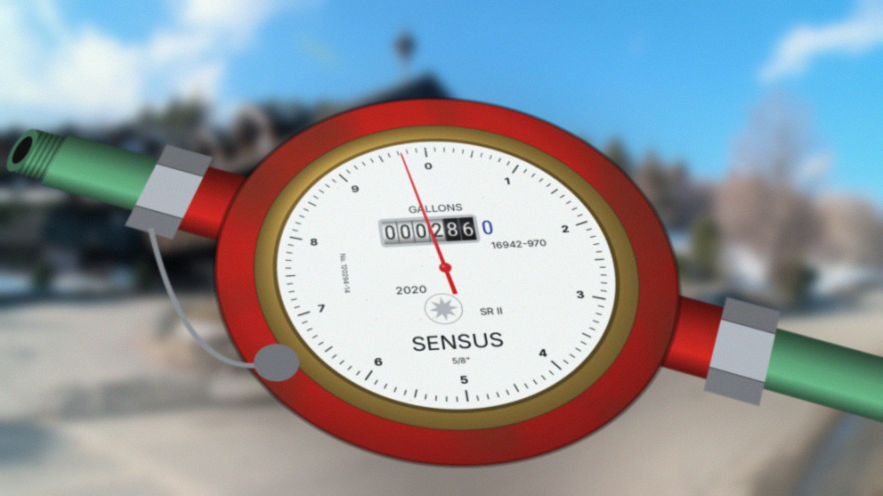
**2859.7** gal
